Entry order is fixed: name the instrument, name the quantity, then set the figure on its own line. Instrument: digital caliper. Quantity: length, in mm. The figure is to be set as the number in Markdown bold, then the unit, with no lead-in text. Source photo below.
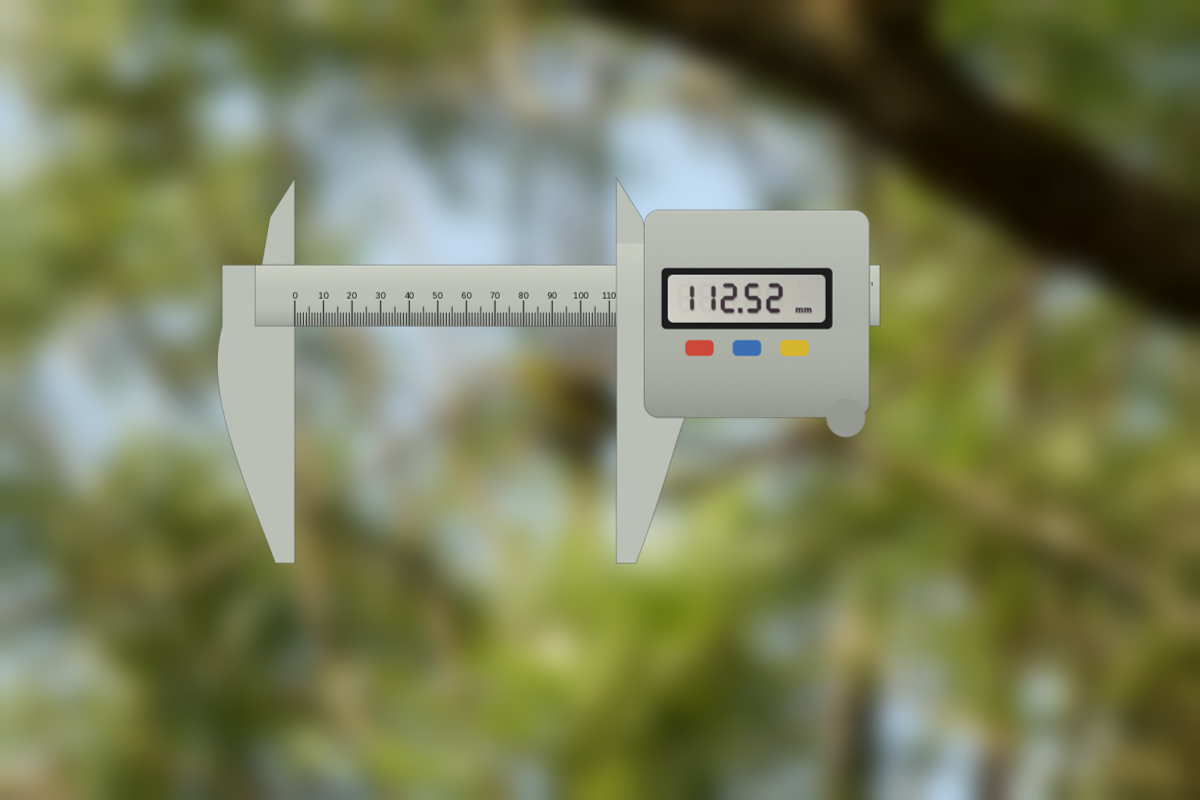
**112.52** mm
